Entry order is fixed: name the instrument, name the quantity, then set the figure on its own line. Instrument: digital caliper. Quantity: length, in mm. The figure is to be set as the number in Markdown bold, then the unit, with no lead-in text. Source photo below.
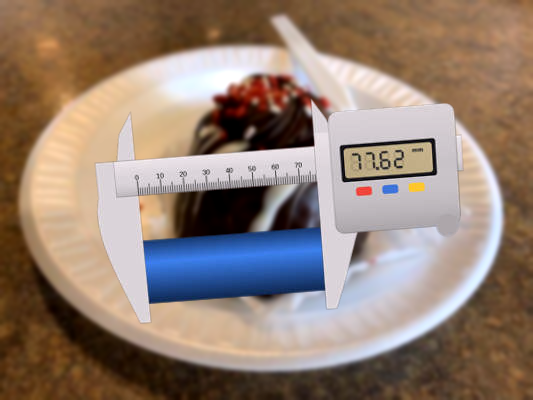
**77.62** mm
